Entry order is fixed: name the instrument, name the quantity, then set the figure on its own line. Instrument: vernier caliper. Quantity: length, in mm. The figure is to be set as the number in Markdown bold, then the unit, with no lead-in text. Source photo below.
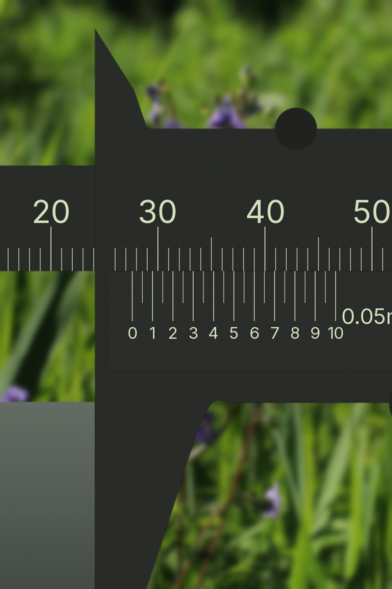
**27.6** mm
